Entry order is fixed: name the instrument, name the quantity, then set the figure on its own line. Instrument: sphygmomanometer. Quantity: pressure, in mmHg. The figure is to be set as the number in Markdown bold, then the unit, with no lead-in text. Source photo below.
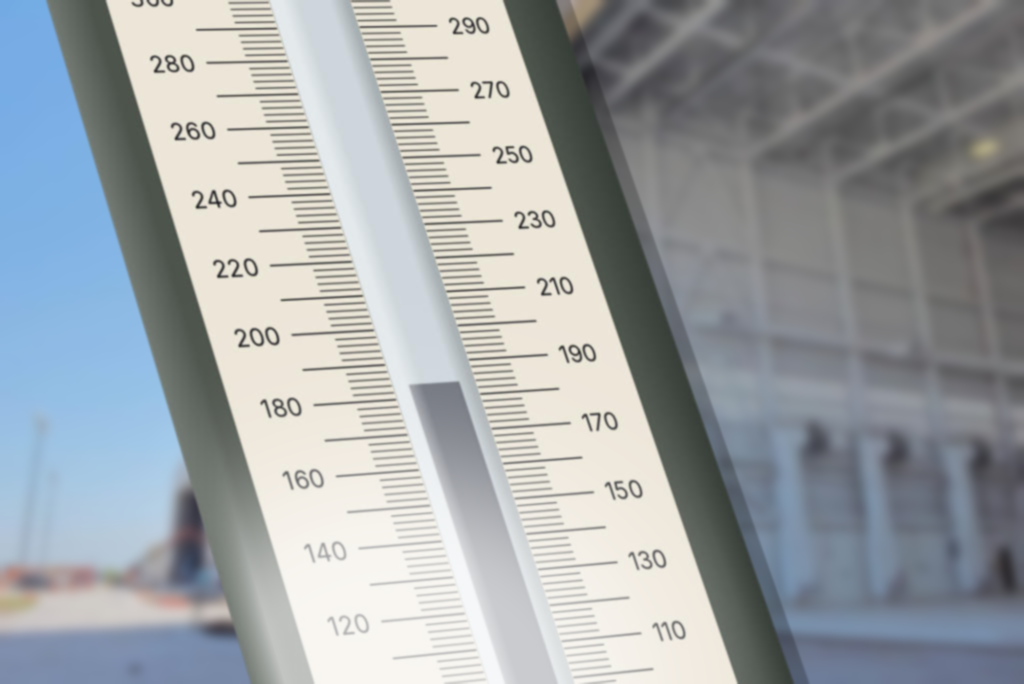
**184** mmHg
